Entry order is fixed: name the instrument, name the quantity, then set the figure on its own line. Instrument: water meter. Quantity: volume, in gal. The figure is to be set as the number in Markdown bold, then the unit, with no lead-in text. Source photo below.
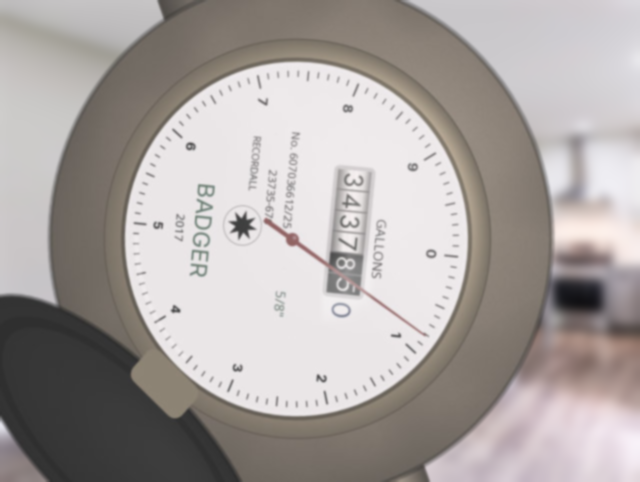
**3437850.8** gal
